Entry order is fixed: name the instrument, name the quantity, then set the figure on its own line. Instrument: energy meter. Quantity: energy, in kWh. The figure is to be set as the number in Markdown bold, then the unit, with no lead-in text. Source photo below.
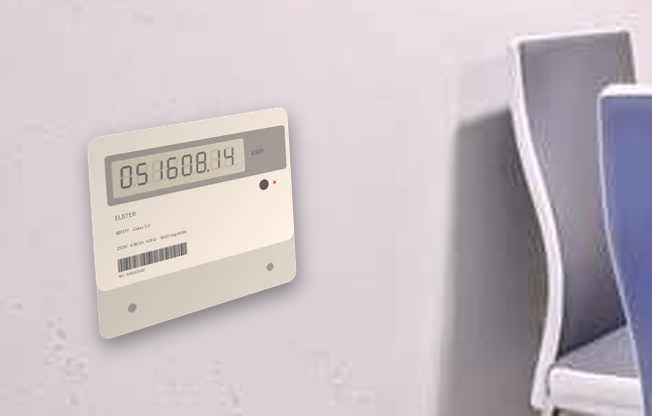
**51608.14** kWh
